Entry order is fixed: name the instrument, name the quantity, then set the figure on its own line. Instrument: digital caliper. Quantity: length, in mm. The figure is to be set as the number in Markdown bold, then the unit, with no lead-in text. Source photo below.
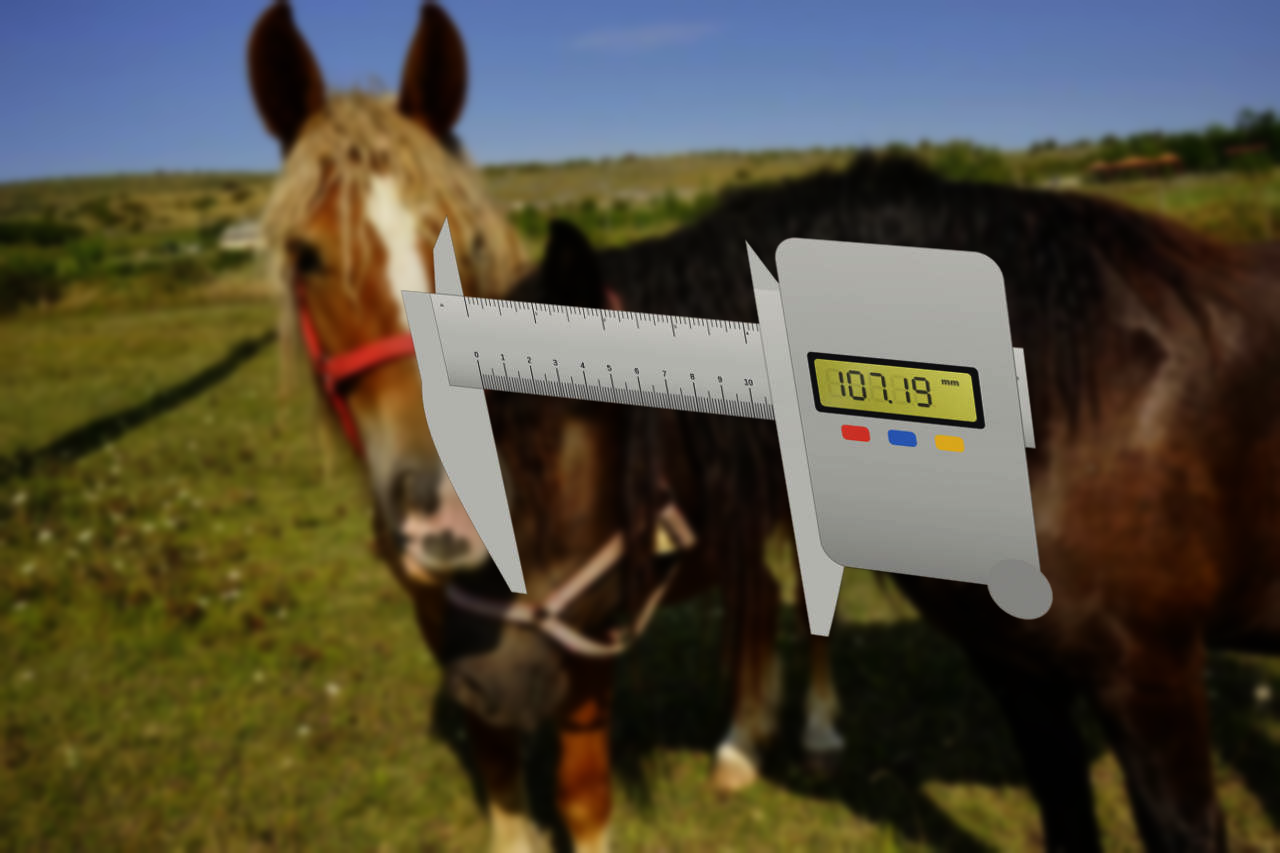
**107.19** mm
